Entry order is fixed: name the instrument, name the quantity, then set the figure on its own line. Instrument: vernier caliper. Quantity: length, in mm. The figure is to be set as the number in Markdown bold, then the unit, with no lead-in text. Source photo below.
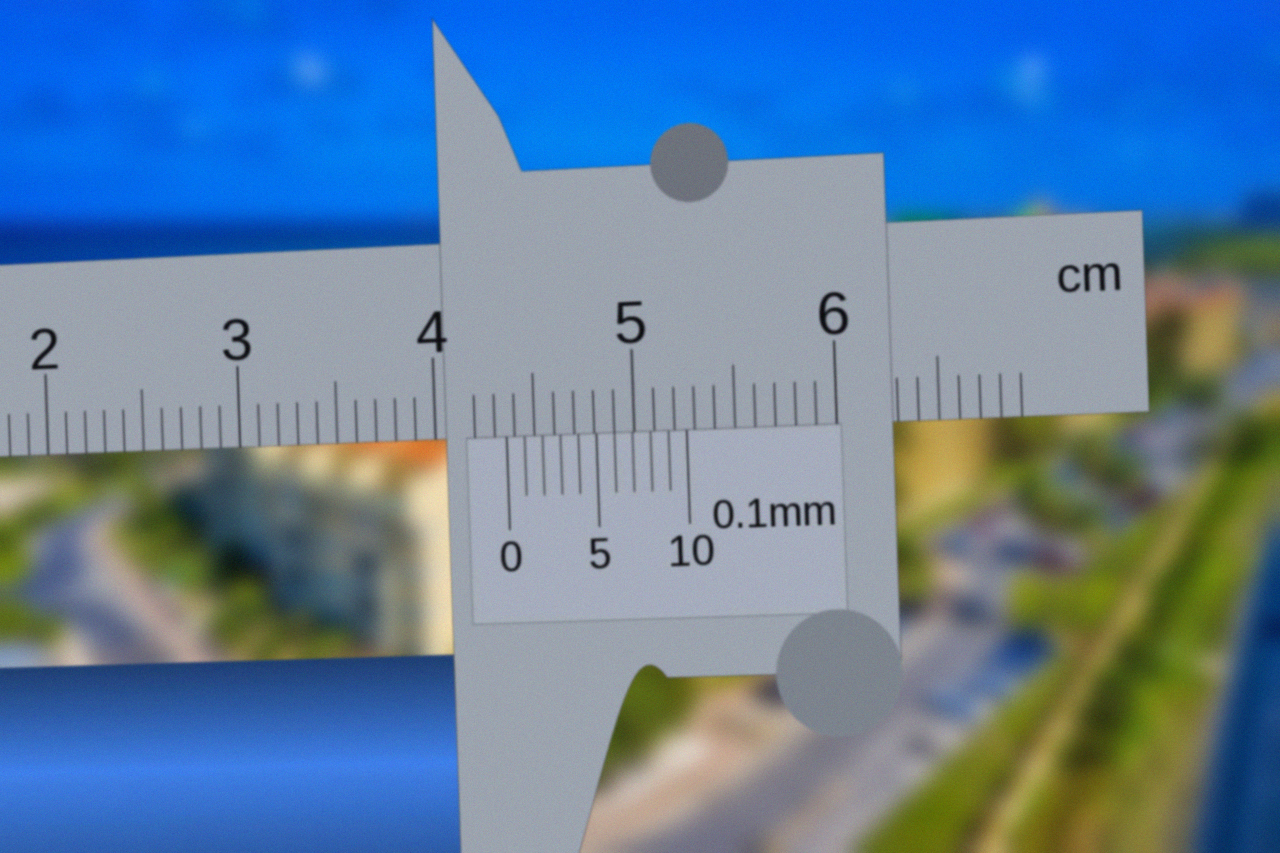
**43.6** mm
